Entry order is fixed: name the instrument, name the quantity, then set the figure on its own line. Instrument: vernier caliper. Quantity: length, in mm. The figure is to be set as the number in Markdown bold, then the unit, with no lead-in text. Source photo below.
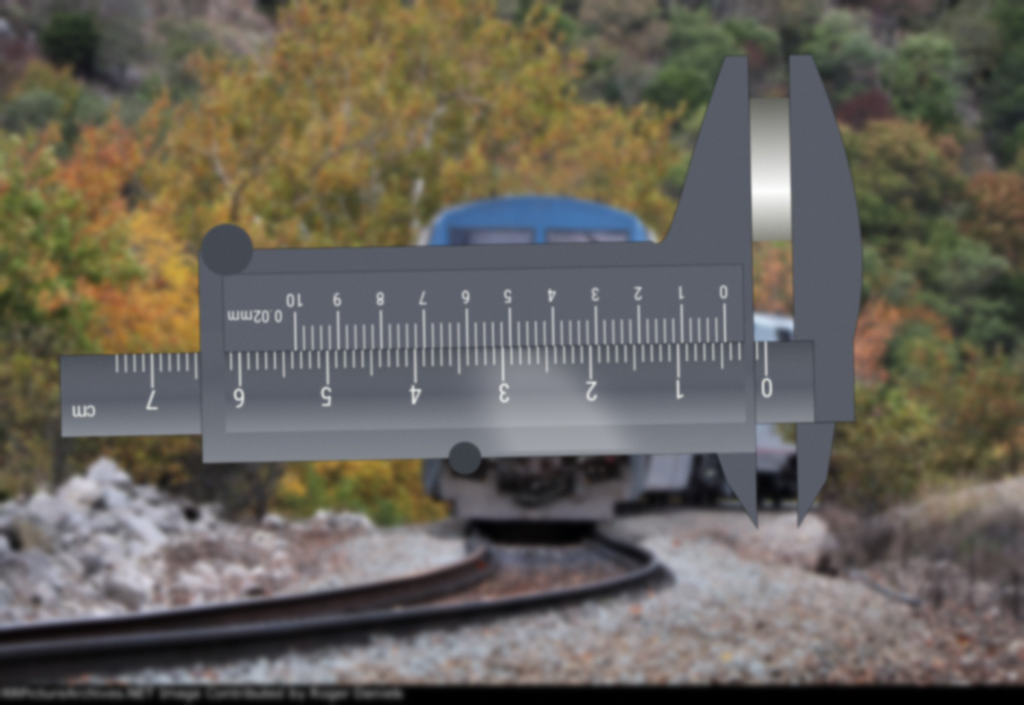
**4.6** mm
